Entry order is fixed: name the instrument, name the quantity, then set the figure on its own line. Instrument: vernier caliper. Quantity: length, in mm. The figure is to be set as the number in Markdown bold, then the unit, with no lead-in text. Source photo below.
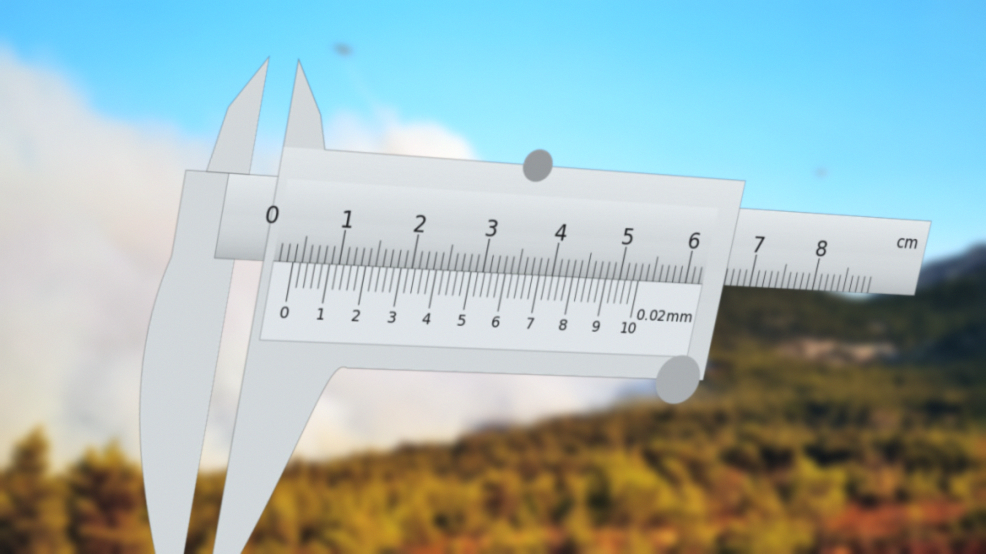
**3.8** mm
